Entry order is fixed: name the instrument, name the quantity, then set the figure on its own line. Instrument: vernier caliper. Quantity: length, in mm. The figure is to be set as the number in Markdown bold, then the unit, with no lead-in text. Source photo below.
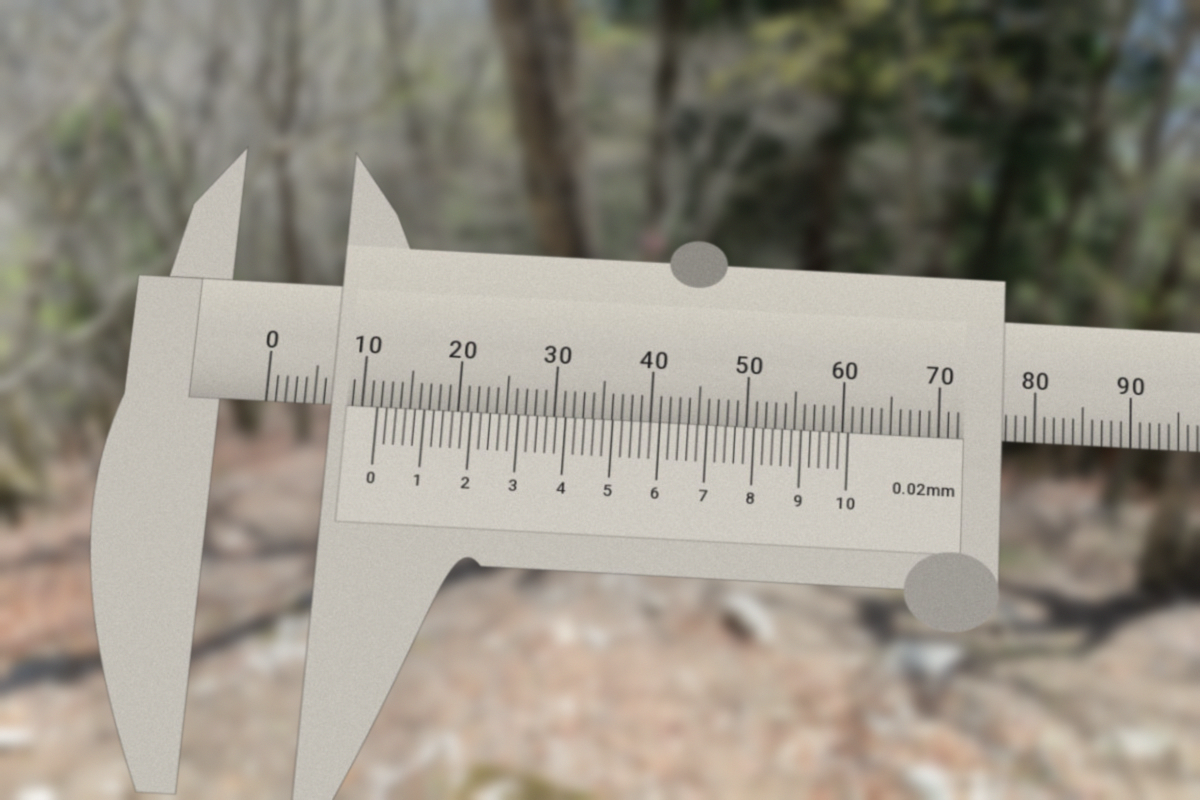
**11.6** mm
